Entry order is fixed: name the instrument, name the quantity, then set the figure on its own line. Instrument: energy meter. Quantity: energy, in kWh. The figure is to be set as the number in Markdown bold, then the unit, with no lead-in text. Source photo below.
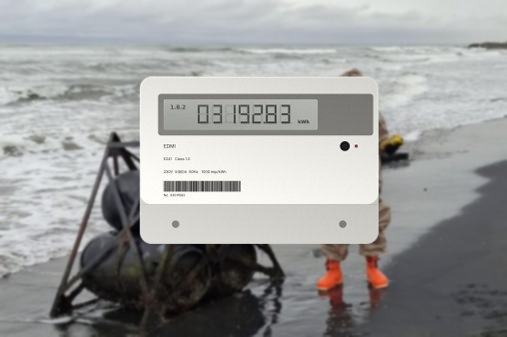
**3192.83** kWh
